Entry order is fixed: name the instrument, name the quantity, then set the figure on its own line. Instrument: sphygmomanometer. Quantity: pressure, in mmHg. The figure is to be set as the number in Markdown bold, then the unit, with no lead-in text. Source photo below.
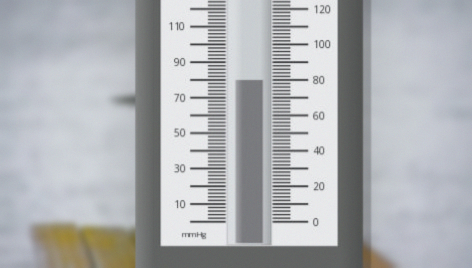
**80** mmHg
